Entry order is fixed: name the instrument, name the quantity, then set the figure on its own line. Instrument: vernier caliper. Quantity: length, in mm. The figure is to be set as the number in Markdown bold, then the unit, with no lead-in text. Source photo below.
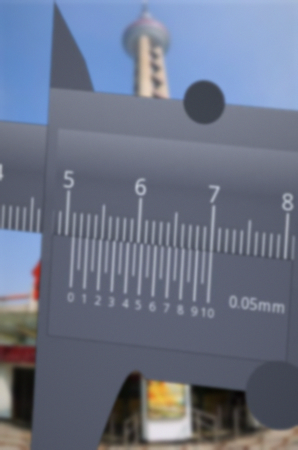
**51.0** mm
